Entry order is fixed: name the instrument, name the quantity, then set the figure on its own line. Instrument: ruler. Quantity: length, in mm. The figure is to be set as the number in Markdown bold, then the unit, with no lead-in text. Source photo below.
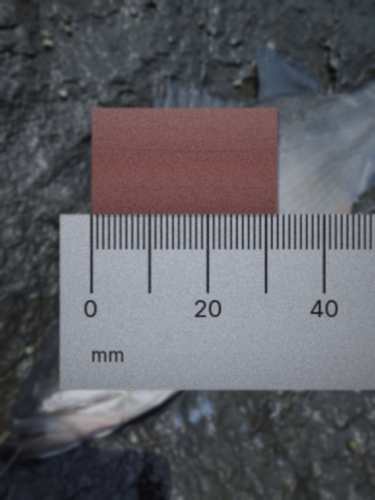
**32** mm
